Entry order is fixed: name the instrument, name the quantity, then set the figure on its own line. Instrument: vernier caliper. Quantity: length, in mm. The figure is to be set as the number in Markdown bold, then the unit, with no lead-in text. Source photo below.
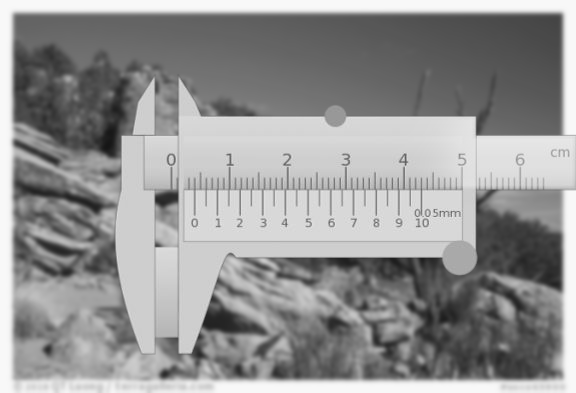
**4.0** mm
